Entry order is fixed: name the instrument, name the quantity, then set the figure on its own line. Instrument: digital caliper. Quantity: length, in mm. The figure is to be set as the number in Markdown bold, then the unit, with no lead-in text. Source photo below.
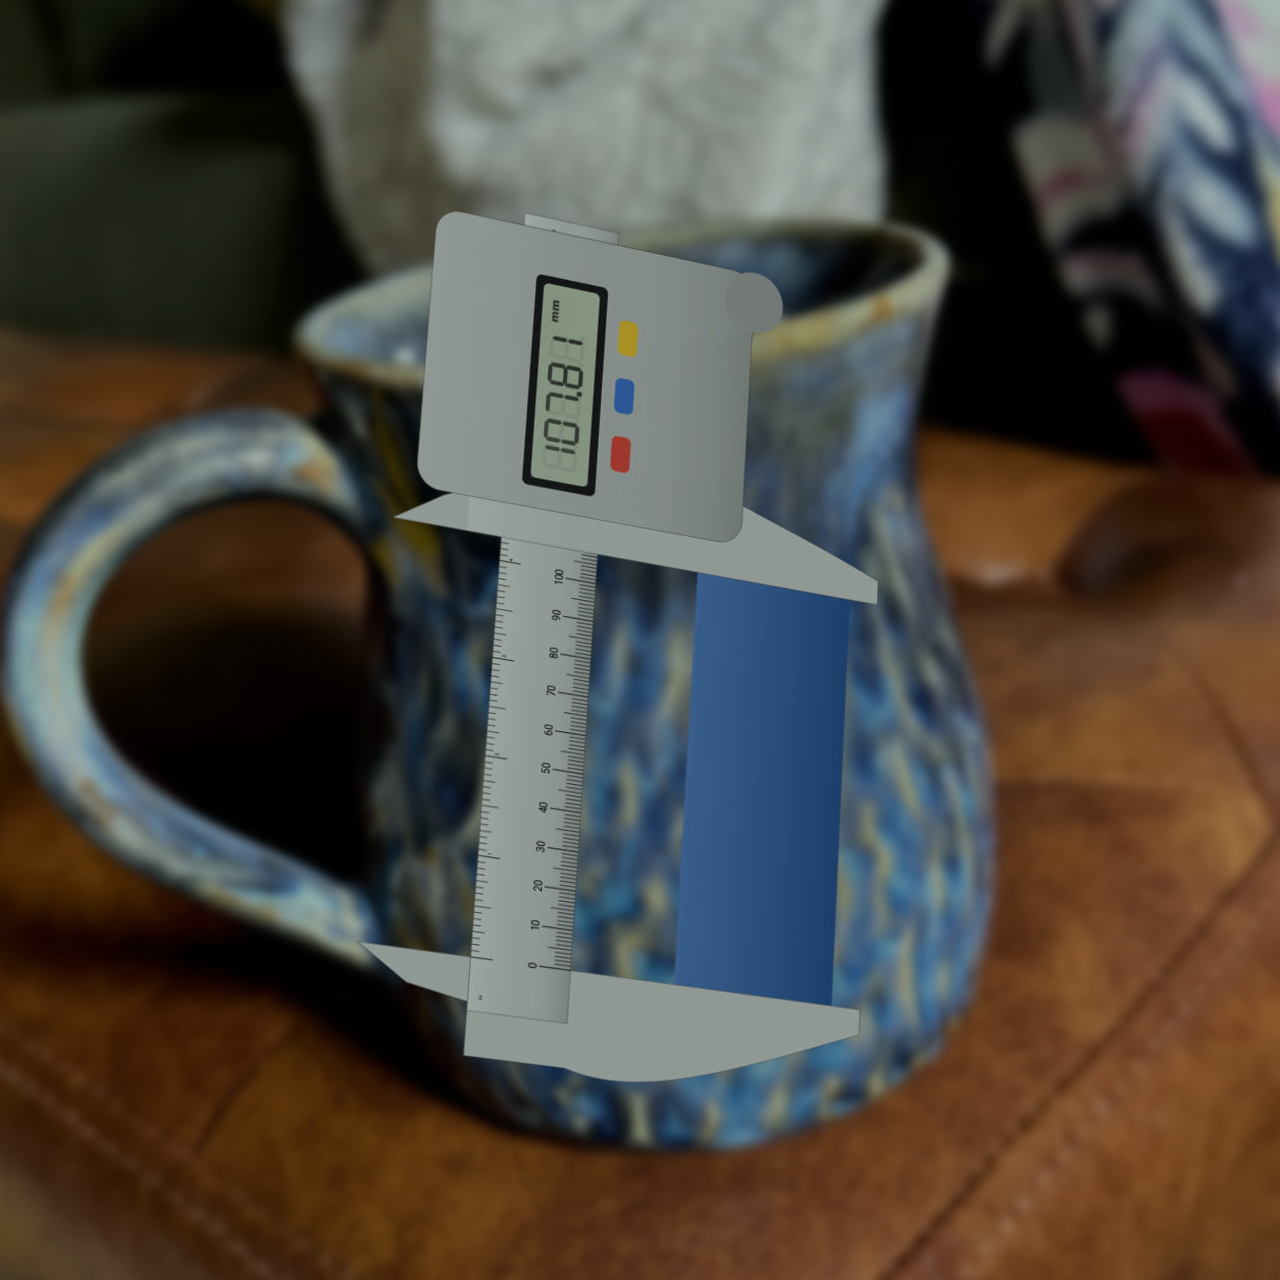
**107.81** mm
